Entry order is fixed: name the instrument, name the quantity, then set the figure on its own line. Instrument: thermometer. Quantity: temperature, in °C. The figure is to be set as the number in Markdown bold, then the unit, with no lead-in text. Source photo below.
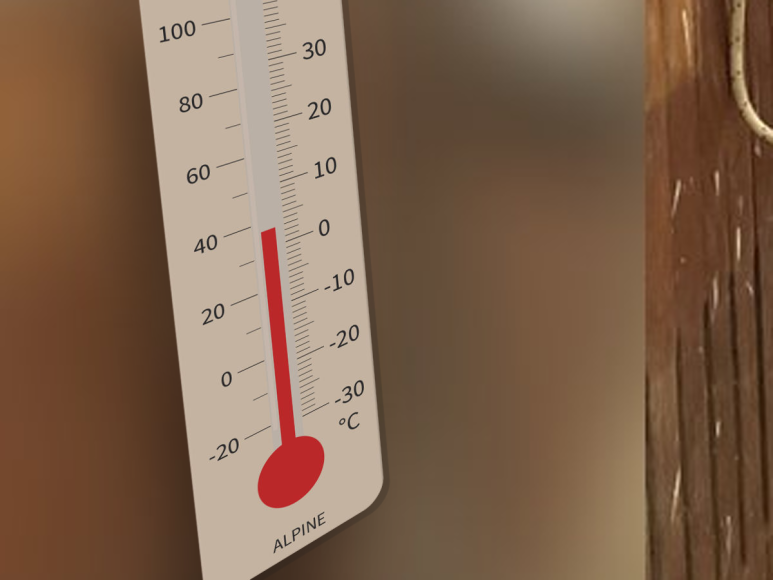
**3** °C
